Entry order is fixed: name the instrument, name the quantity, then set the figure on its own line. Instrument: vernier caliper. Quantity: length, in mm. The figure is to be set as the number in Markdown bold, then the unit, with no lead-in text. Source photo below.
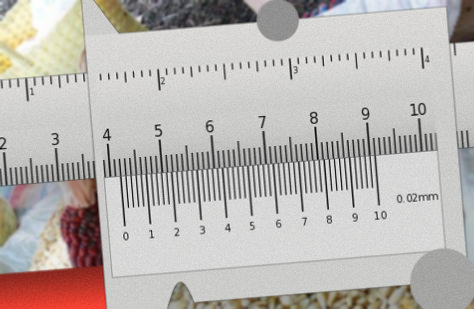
**42.0** mm
